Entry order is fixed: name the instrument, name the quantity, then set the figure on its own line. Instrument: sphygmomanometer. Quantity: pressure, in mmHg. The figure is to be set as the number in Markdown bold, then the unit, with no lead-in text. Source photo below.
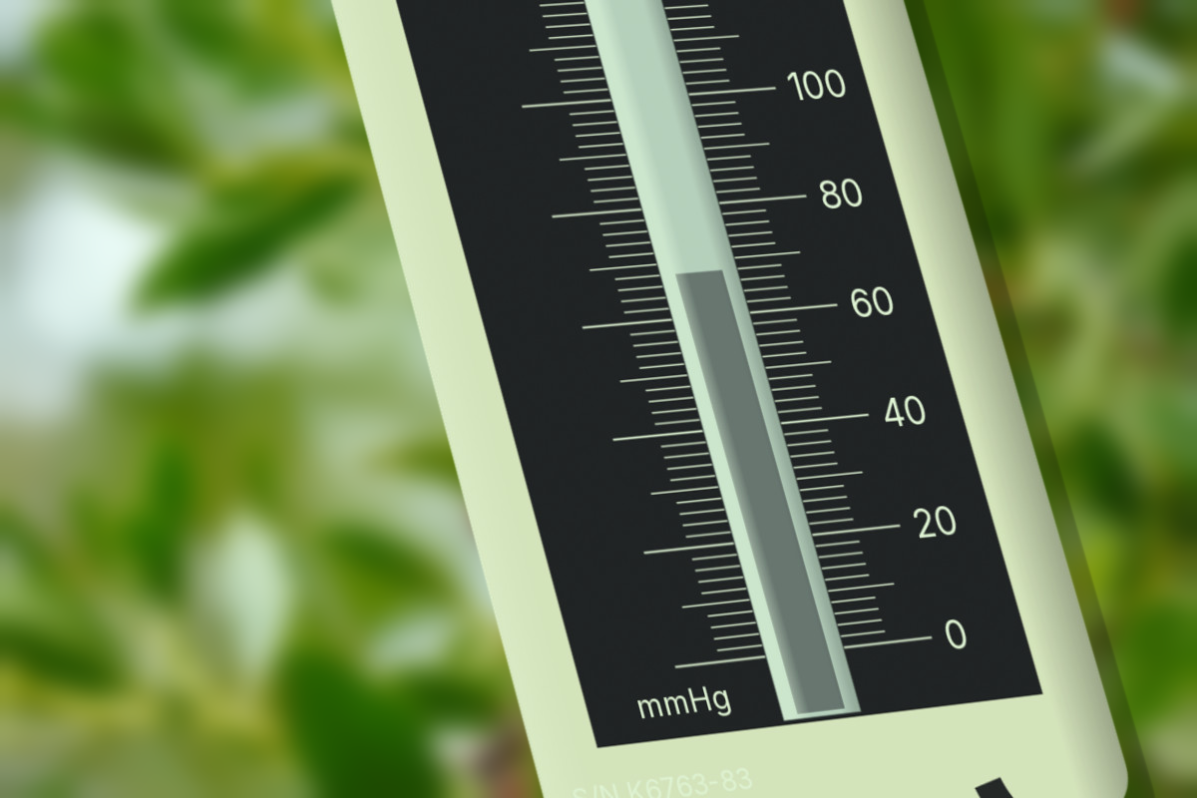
**68** mmHg
